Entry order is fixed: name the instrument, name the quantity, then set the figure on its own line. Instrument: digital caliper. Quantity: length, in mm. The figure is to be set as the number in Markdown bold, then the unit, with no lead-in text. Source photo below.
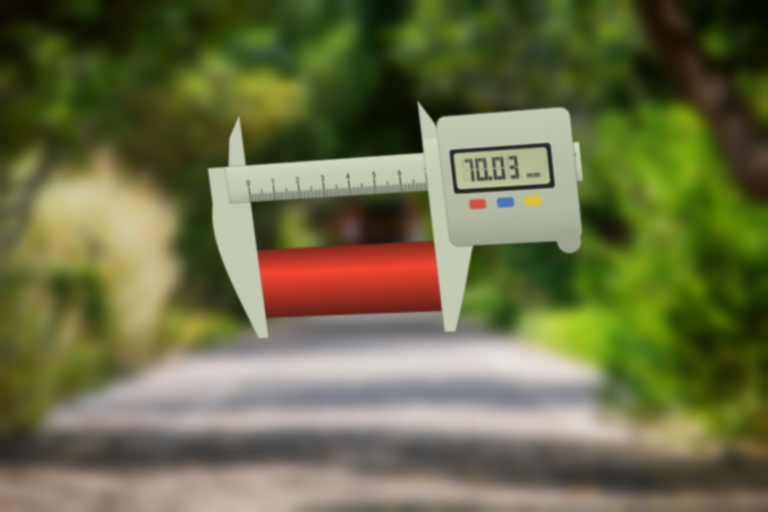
**70.03** mm
